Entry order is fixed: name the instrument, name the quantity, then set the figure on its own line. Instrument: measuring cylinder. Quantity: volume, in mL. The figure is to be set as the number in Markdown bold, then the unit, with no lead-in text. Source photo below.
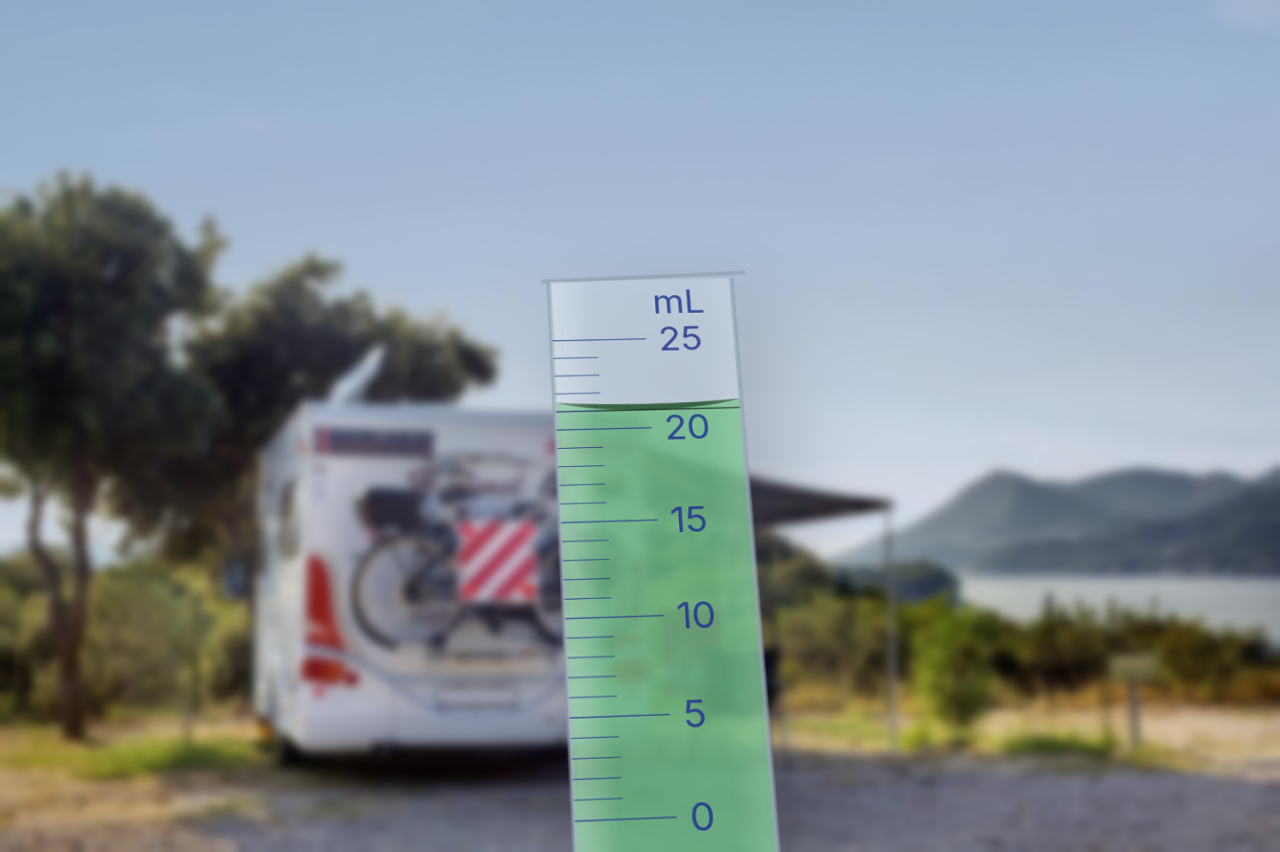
**21** mL
